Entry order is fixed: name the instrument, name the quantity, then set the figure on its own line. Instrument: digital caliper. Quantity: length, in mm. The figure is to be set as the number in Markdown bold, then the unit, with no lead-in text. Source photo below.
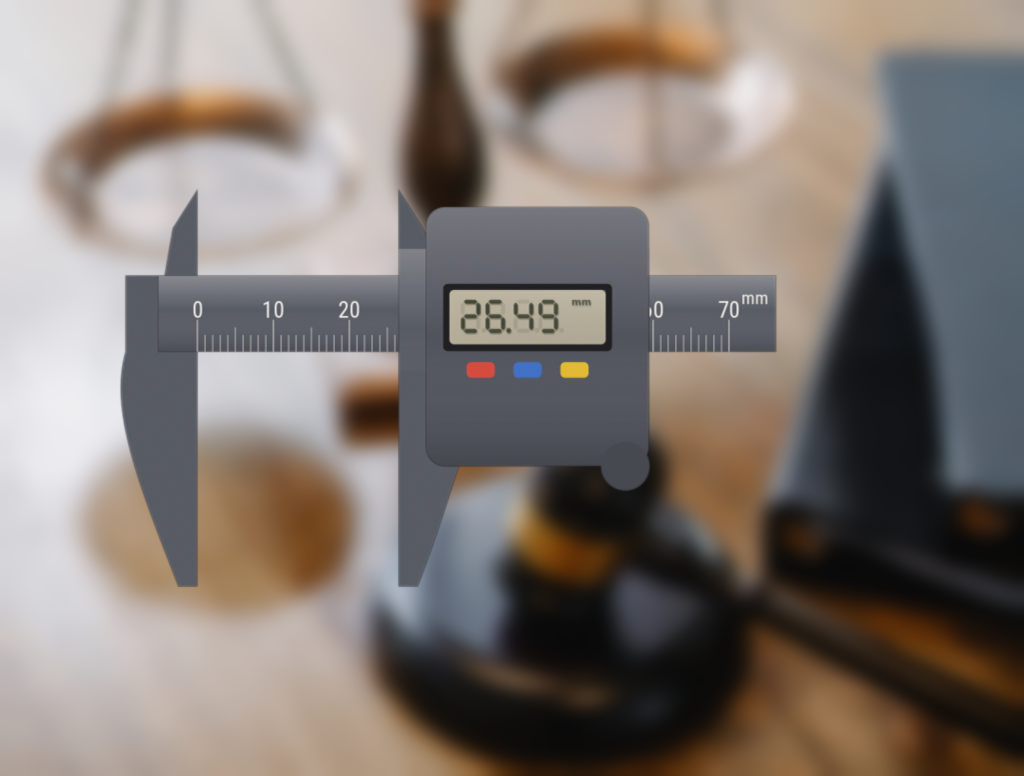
**26.49** mm
